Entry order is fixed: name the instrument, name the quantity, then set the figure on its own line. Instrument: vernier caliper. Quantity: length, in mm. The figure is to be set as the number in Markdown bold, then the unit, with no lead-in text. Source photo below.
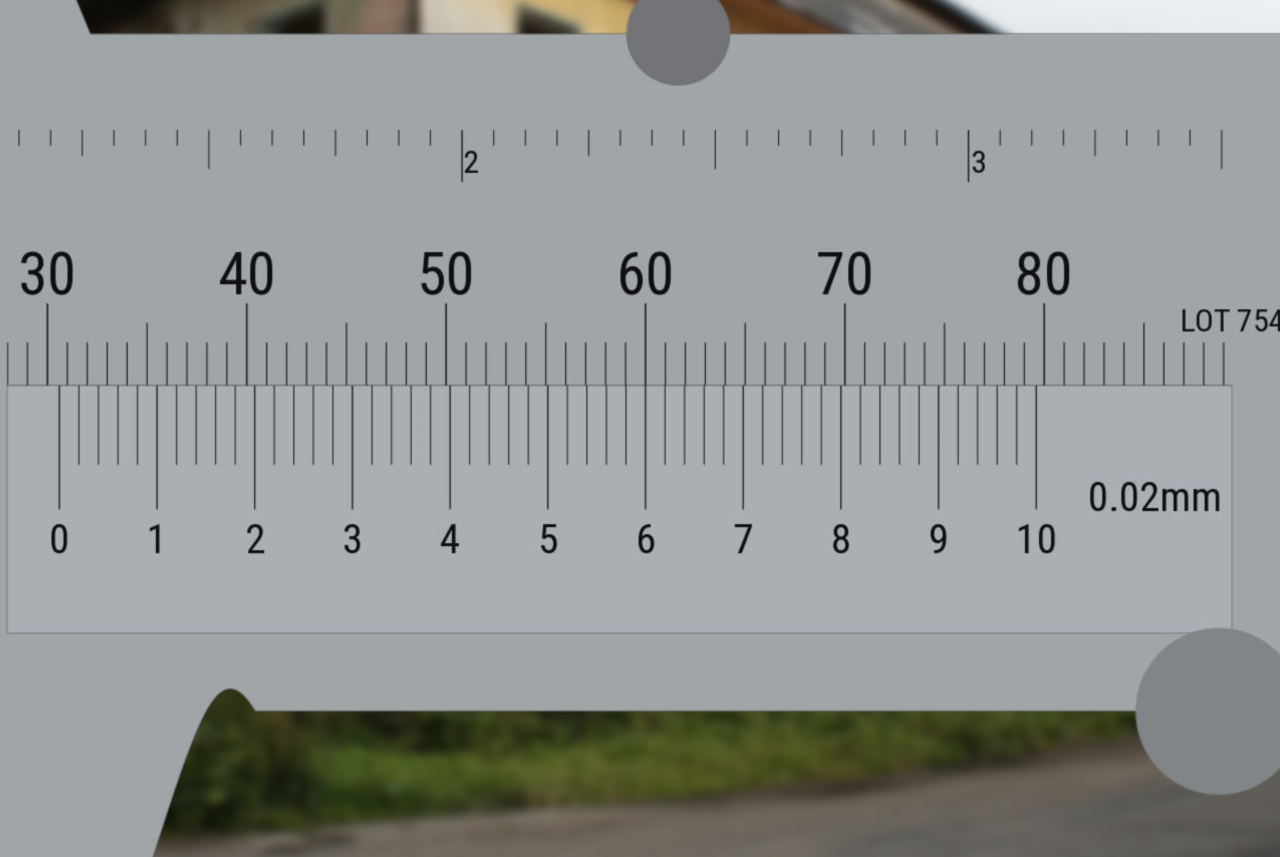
**30.6** mm
